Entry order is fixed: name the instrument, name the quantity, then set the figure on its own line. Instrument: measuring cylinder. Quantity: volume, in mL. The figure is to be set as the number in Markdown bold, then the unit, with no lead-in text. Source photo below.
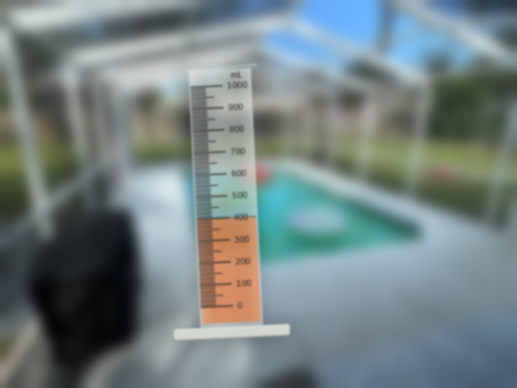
**400** mL
